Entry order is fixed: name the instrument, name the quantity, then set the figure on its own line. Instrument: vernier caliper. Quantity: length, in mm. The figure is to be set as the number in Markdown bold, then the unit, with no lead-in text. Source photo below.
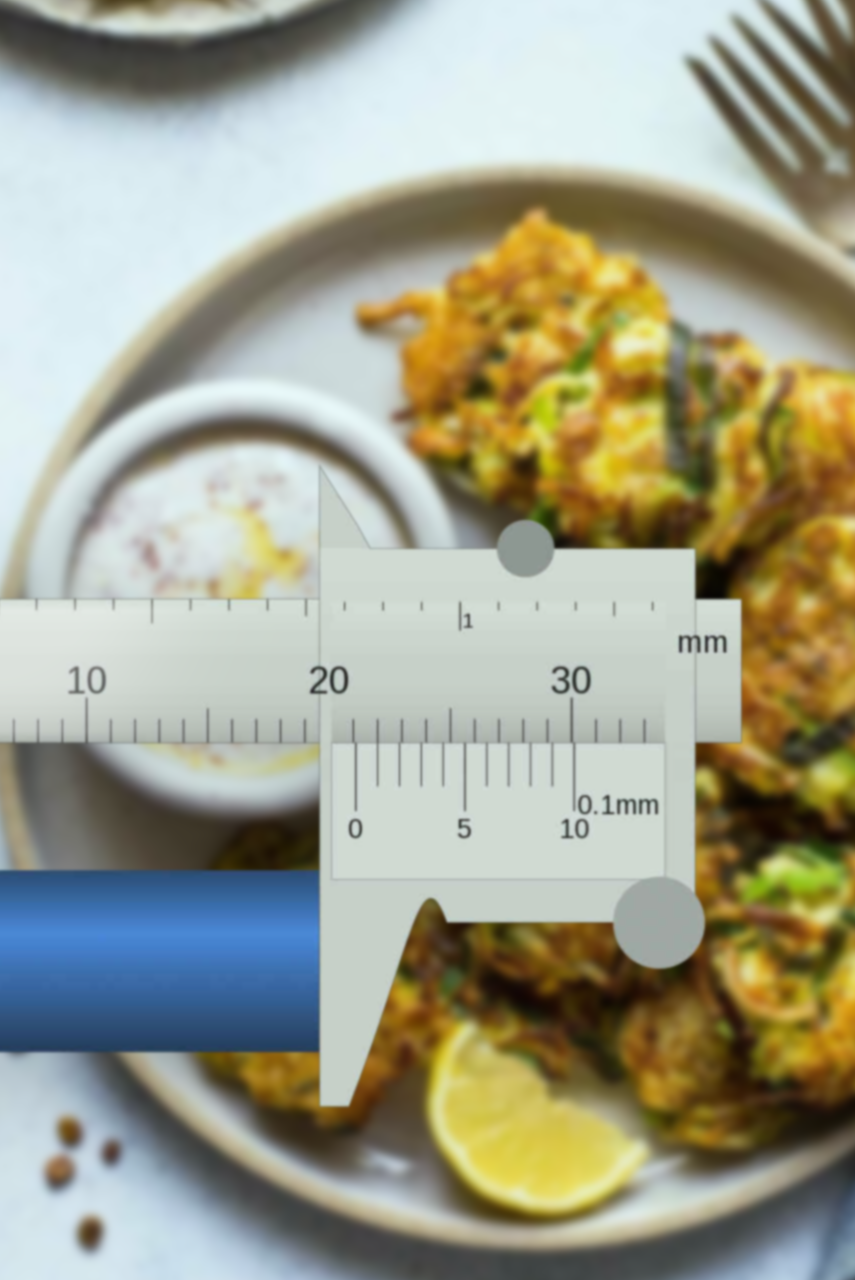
**21.1** mm
